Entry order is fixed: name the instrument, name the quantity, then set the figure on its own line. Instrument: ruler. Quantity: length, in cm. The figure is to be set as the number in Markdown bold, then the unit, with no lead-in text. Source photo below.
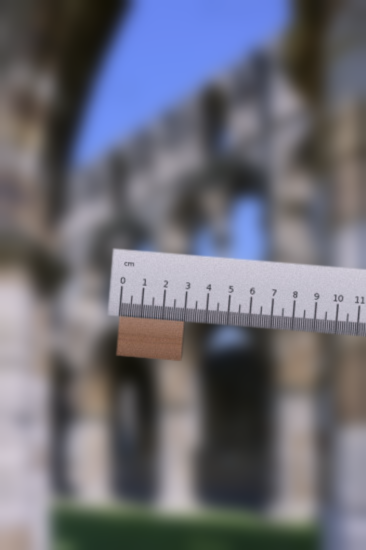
**3** cm
